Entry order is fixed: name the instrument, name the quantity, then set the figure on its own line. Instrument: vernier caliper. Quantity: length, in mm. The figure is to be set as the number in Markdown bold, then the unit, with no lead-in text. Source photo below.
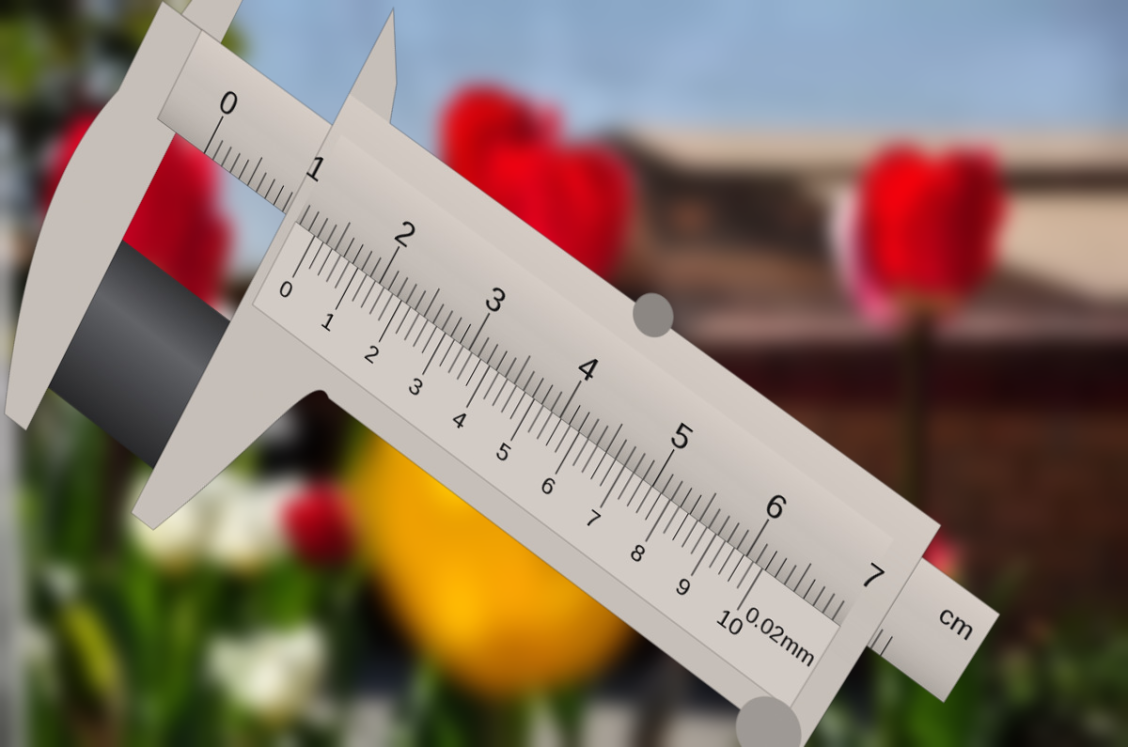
**12.7** mm
